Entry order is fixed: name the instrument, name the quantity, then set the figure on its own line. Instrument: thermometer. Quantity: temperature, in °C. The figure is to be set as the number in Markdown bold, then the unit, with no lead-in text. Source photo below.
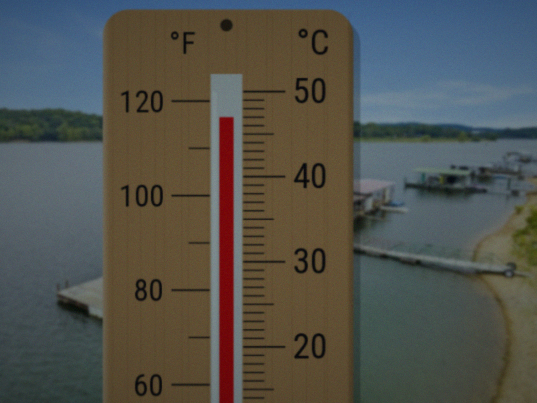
**47** °C
